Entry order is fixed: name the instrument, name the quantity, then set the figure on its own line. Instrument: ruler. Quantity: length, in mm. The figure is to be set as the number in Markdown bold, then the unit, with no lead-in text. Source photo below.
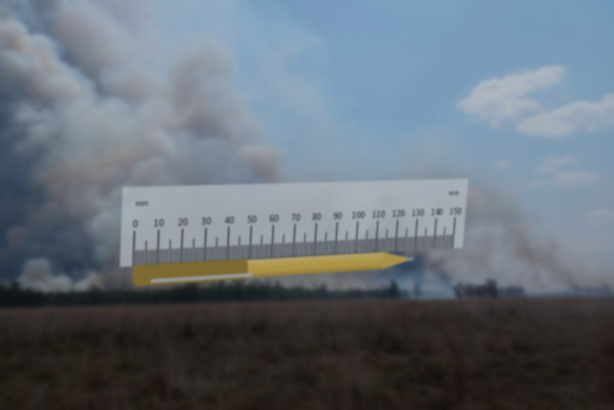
**130** mm
